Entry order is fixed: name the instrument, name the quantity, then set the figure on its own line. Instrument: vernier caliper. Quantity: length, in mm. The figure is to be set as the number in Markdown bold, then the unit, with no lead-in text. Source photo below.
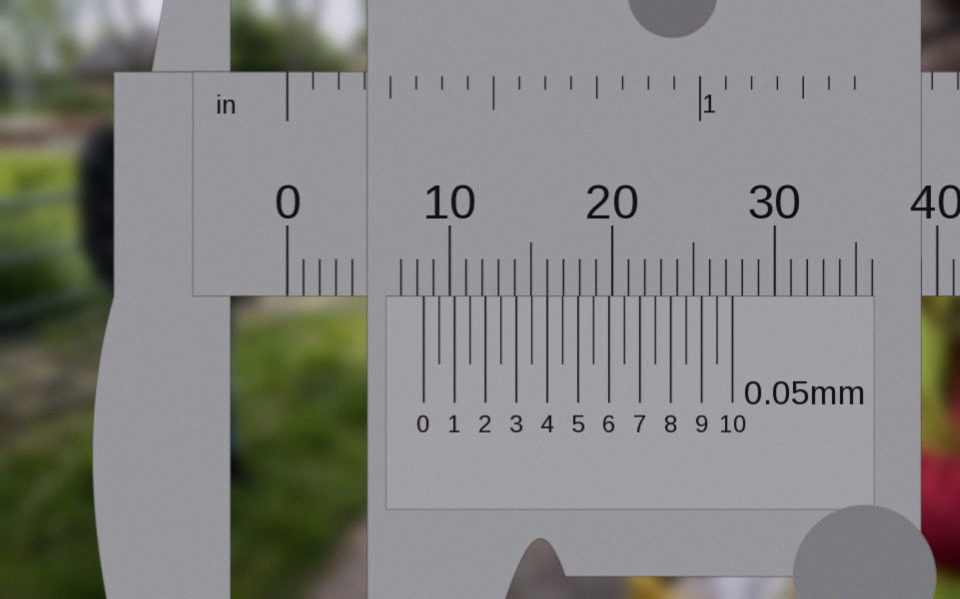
**8.4** mm
